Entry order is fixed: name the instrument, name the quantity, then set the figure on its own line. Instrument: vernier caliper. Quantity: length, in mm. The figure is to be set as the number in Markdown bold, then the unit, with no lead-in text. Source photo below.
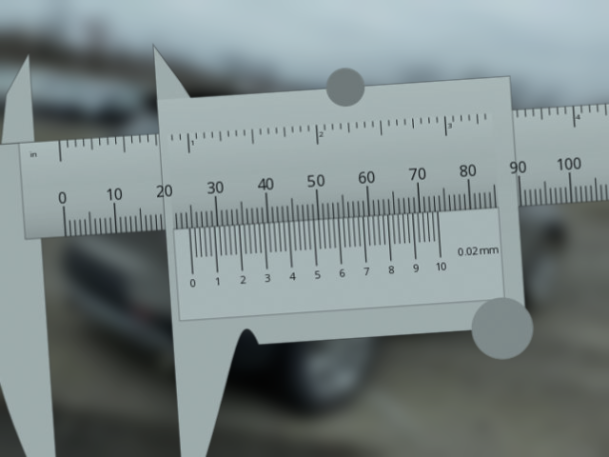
**24.5** mm
